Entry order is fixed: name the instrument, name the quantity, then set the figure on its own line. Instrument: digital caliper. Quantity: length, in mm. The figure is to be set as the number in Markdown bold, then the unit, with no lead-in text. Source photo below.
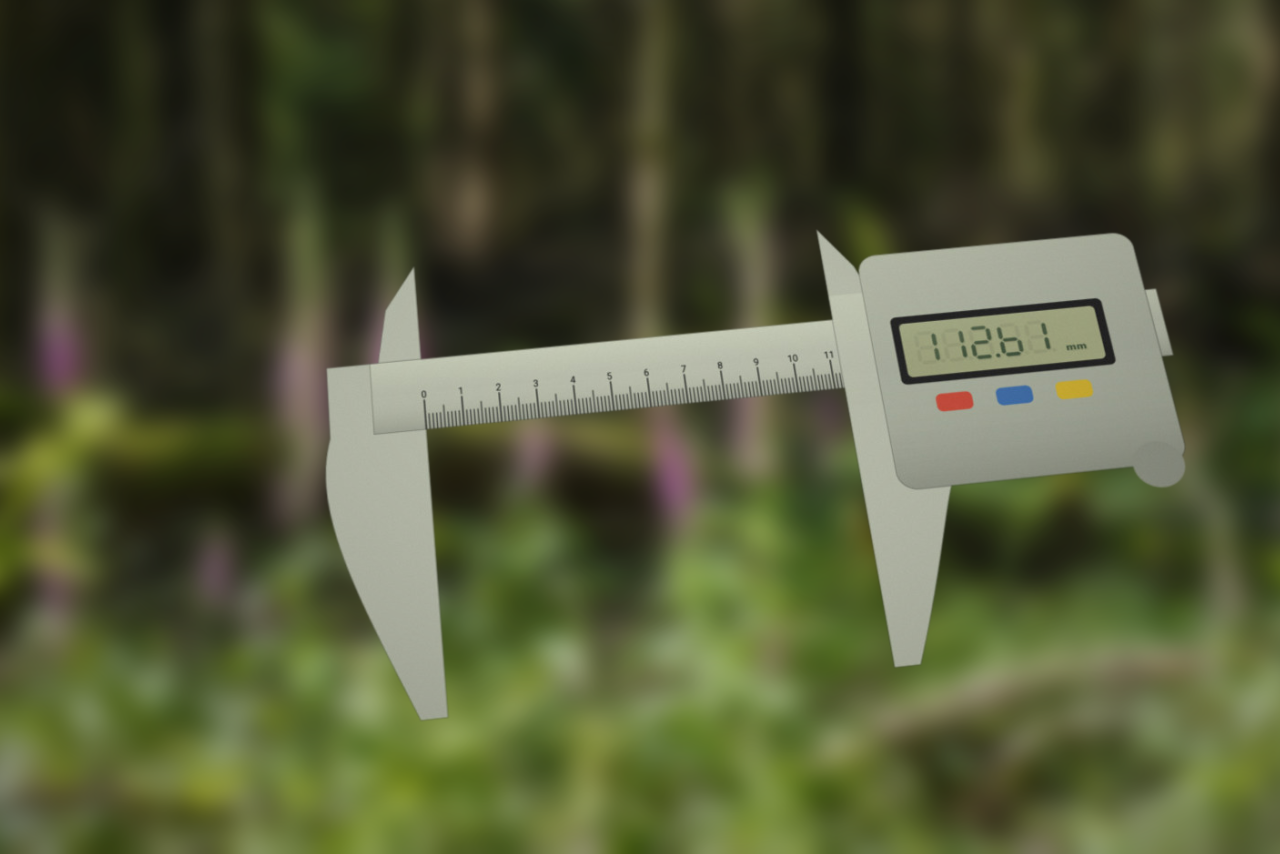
**112.61** mm
